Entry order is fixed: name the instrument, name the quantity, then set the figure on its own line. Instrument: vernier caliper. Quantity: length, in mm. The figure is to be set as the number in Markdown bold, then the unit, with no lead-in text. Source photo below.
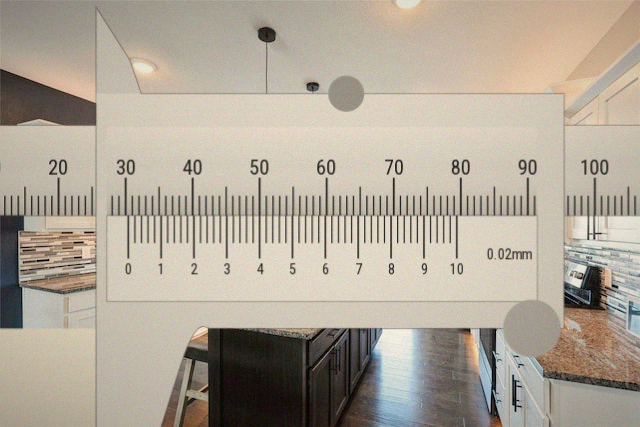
**30.4** mm
